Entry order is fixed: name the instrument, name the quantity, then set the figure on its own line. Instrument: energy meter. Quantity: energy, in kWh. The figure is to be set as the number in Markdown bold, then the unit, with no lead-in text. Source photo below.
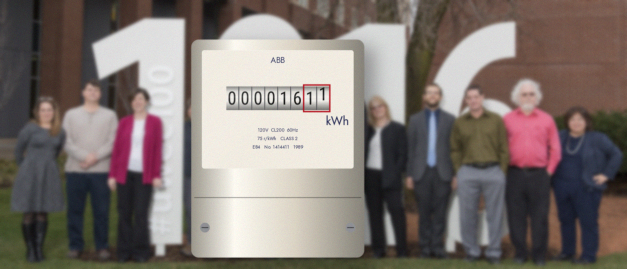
**16.11** kWh
